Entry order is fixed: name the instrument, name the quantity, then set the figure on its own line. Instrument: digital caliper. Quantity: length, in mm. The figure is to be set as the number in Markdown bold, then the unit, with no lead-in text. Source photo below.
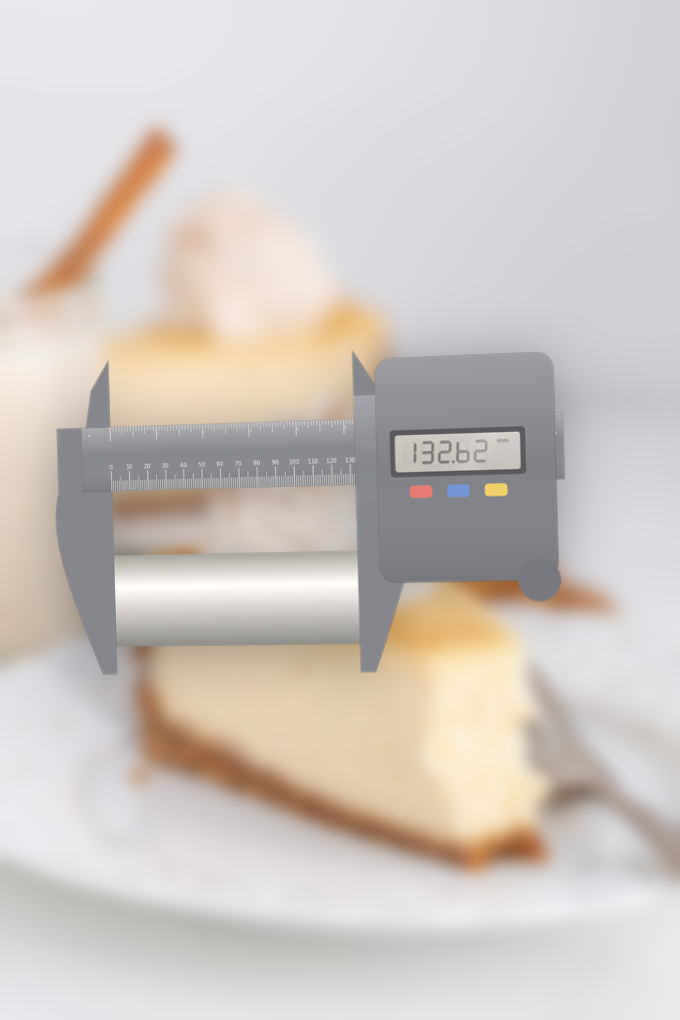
**132.62** mm
